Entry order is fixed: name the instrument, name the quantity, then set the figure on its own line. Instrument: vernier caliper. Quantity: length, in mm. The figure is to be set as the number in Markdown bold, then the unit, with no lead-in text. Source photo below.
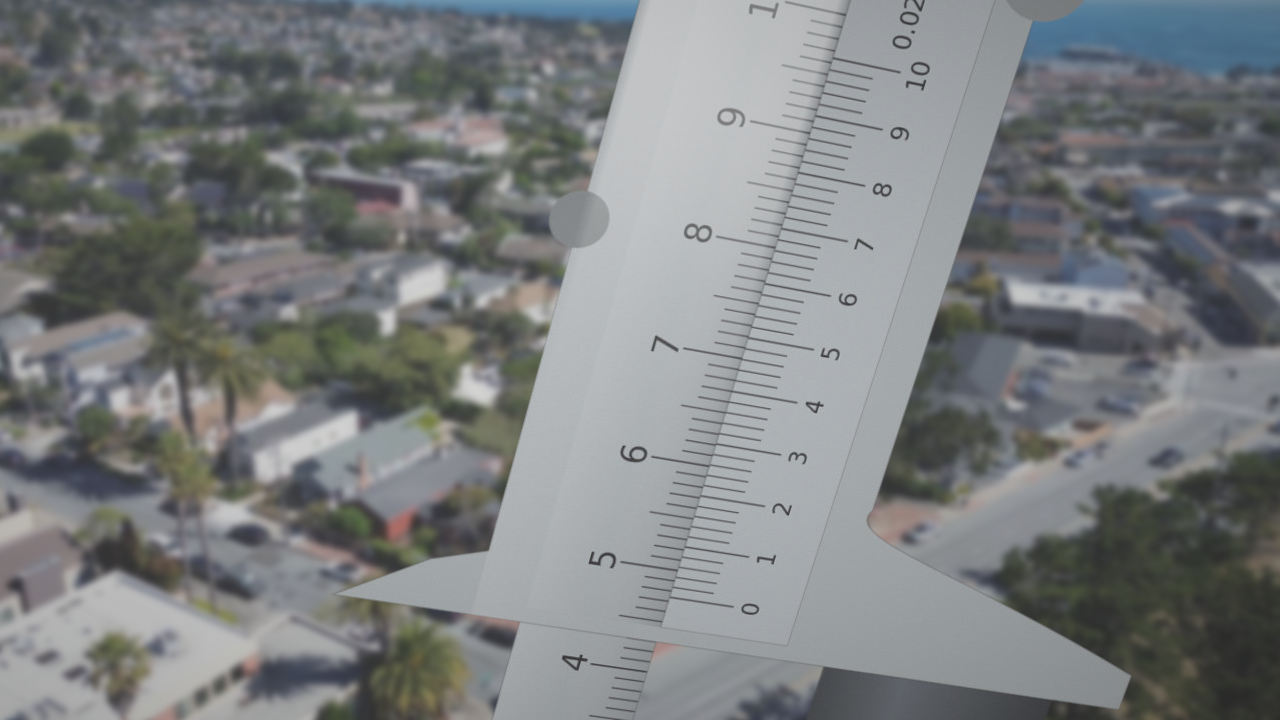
**47.4** mm
